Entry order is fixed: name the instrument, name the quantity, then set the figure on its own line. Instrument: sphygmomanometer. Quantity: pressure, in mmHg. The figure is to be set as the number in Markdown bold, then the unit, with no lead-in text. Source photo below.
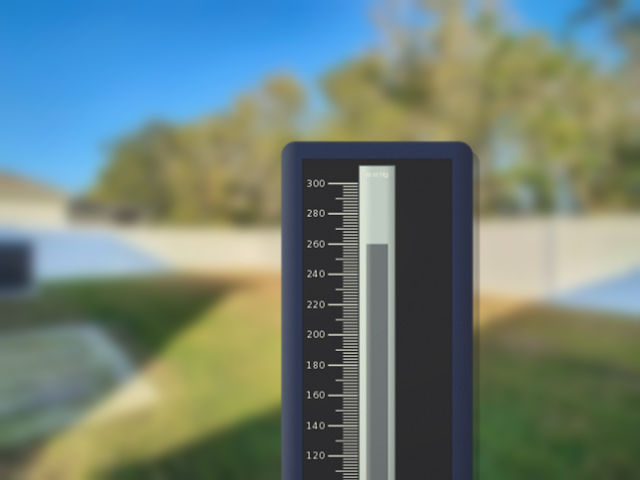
**260** mmHg
